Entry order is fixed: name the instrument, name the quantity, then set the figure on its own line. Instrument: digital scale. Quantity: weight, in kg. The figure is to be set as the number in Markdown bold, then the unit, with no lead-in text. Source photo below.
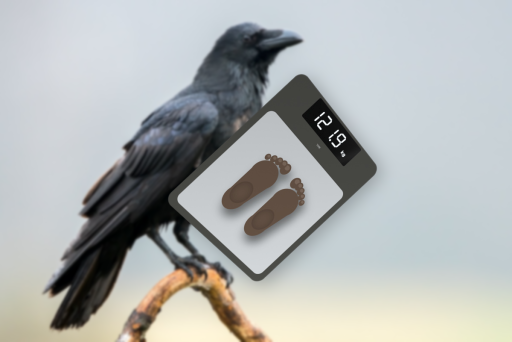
**121.9** kg
